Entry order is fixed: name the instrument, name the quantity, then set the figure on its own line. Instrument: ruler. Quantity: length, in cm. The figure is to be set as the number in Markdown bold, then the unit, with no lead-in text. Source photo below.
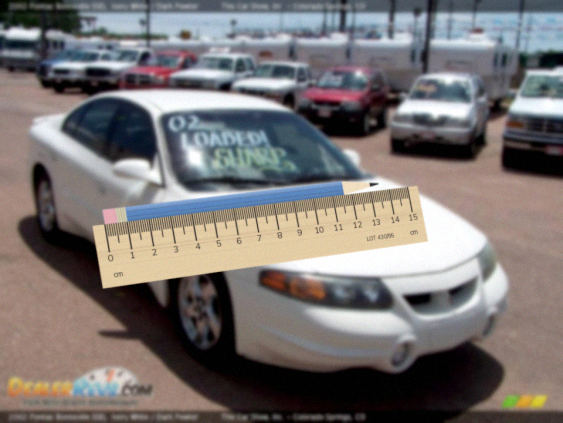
**13.5** cm
